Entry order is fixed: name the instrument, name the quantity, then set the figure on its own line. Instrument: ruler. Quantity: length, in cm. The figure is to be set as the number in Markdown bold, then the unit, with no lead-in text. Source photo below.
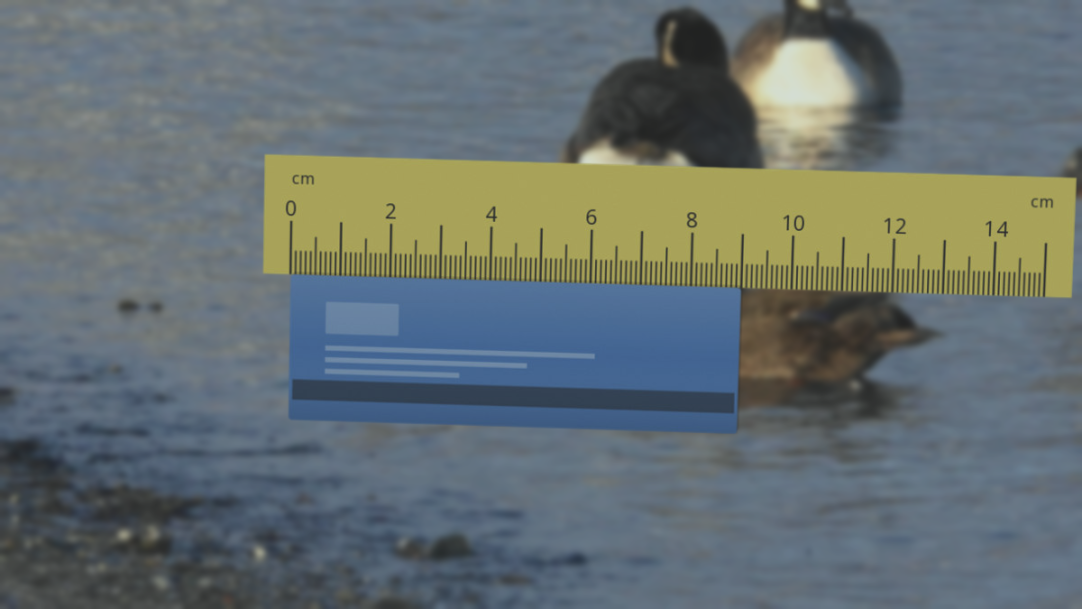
**9** cm
